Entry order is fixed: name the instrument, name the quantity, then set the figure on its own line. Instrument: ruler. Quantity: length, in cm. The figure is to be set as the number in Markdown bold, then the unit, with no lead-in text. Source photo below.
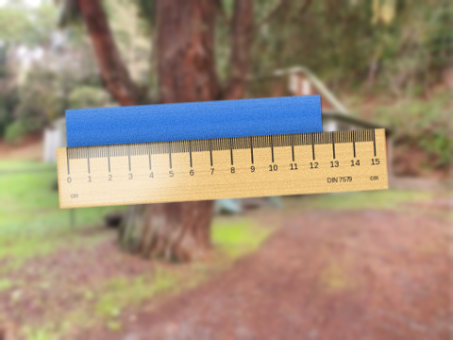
**12.5** cm
